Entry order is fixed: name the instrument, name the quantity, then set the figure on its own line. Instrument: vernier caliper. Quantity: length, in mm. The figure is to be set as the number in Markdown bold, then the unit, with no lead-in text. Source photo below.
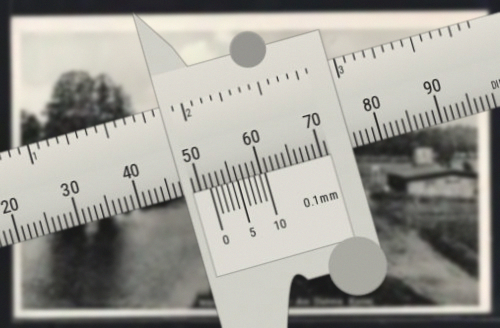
**51.6** mm
